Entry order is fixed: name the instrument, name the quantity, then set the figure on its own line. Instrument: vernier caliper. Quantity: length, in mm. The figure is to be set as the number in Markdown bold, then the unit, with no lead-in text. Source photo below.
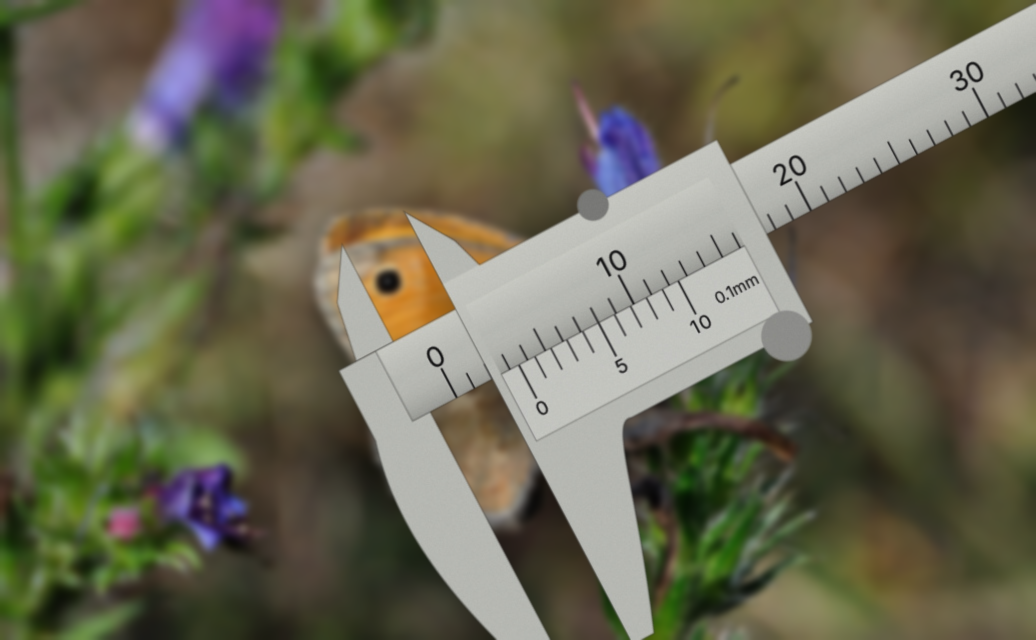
**3.5** mm
